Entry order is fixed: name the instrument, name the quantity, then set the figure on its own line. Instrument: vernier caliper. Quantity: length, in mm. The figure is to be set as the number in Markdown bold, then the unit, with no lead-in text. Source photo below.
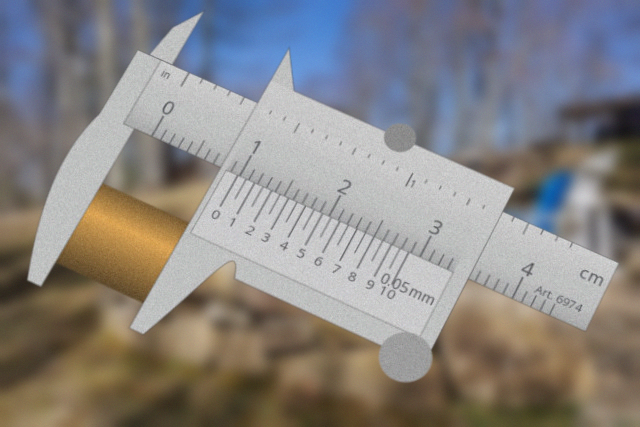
**9.8** mm
